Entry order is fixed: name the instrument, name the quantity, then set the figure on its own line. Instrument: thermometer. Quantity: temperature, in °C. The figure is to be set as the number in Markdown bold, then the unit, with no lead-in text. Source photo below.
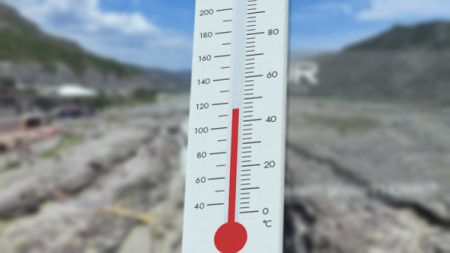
**46** °C
